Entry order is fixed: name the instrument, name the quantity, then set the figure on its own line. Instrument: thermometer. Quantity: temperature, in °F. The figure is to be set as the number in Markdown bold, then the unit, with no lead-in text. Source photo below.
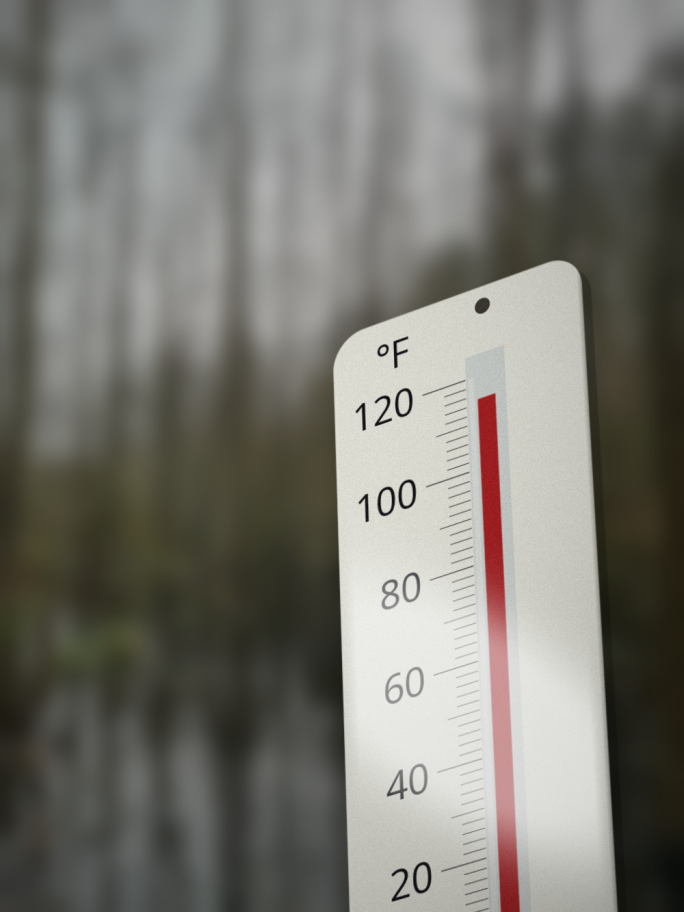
**115** °F
